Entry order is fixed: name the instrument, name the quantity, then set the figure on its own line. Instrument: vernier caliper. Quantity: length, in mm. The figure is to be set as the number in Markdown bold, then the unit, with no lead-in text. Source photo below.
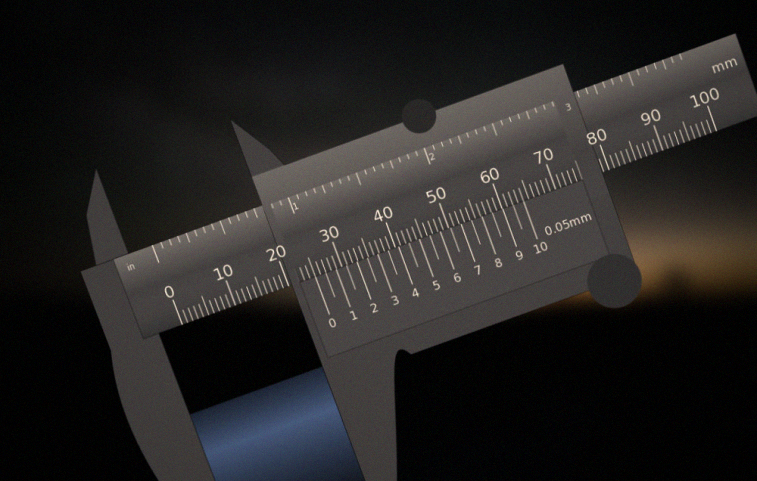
**25.0** mm
